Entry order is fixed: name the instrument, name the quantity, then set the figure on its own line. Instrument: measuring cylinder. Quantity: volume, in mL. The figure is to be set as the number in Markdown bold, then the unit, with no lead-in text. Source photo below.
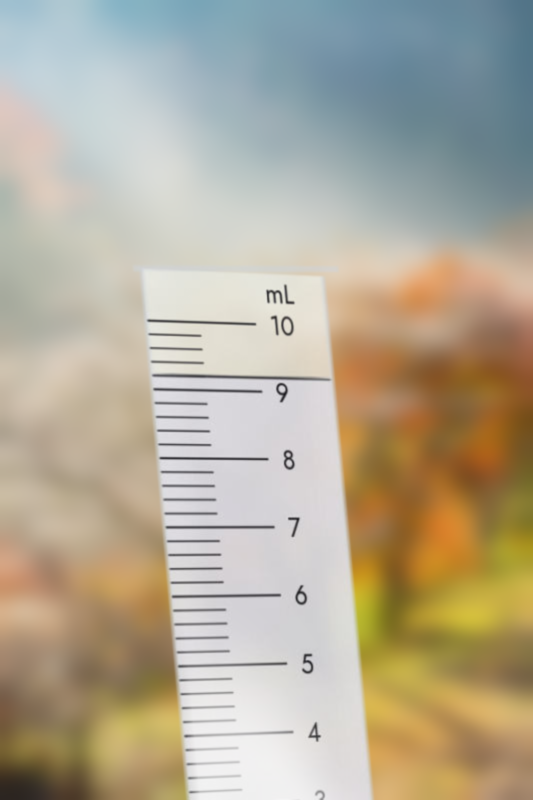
**9.2** mL
